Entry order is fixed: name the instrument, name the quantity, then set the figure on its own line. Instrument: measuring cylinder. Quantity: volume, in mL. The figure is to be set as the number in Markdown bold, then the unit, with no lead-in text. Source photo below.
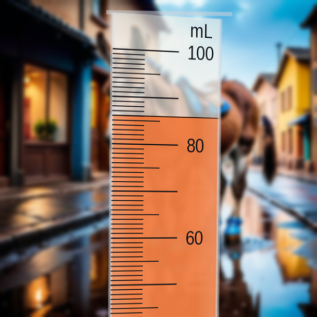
**86** mL
